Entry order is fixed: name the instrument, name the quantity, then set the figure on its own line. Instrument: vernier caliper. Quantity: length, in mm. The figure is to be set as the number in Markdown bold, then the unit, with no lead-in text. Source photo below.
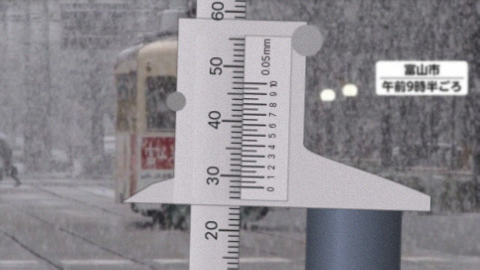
**28.0** mm
